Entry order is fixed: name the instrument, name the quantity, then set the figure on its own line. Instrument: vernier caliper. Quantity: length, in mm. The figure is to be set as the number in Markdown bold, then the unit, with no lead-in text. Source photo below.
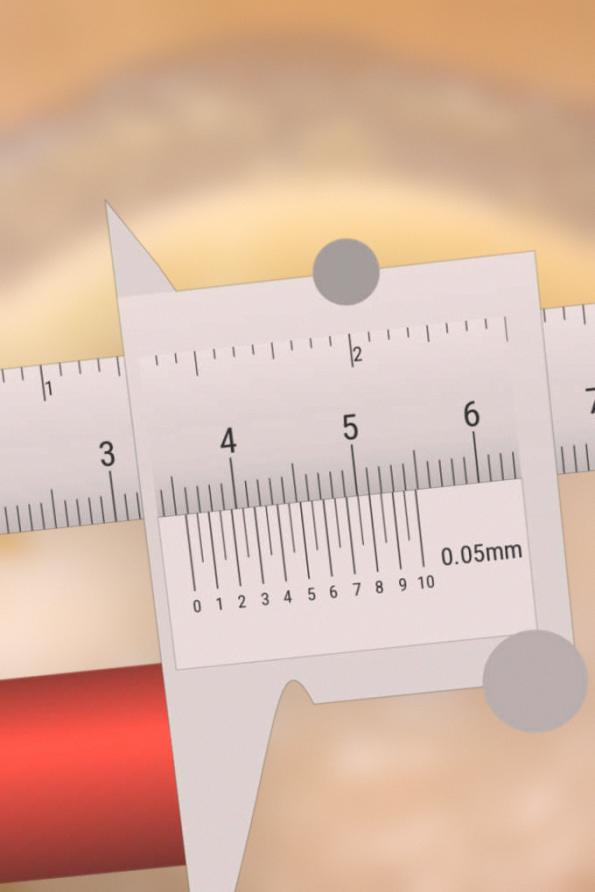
**35.8** mm
